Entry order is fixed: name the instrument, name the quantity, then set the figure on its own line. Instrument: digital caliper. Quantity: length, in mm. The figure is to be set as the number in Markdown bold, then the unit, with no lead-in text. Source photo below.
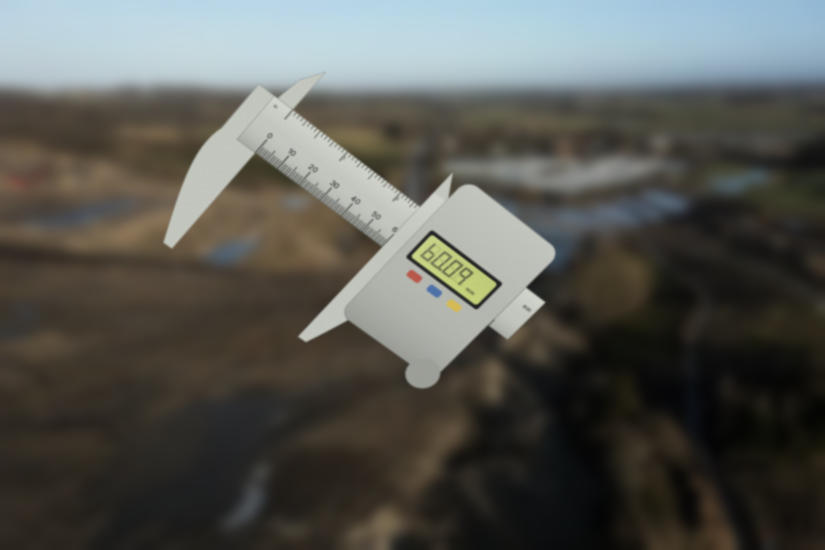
**60.09** mm
